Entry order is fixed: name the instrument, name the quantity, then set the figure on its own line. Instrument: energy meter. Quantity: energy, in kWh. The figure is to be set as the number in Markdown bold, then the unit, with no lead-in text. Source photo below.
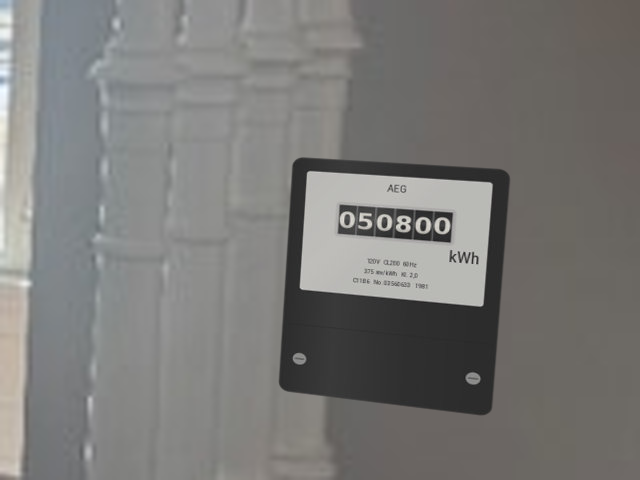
**50800** kWh
